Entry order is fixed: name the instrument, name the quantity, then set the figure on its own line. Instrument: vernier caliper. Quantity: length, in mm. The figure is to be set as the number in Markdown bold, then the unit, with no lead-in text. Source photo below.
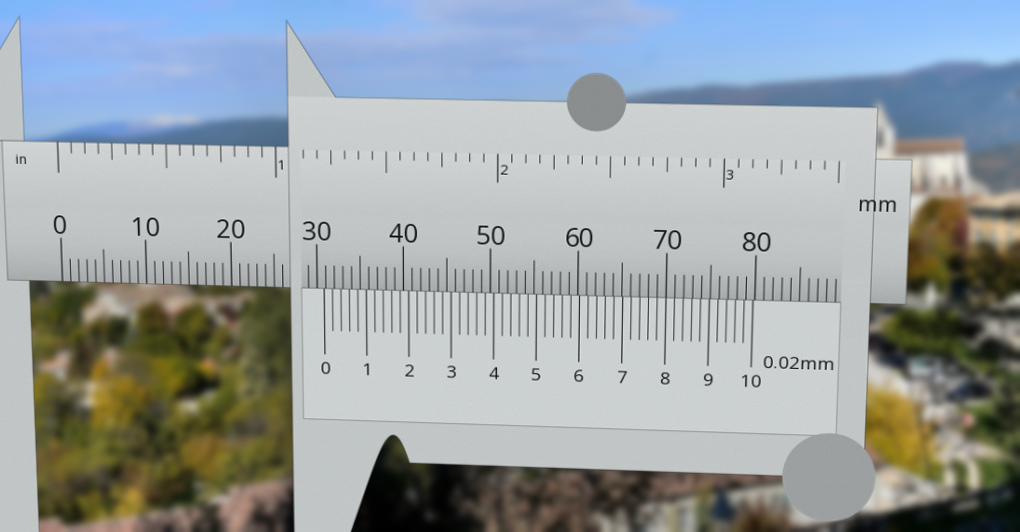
**30.8** mm
